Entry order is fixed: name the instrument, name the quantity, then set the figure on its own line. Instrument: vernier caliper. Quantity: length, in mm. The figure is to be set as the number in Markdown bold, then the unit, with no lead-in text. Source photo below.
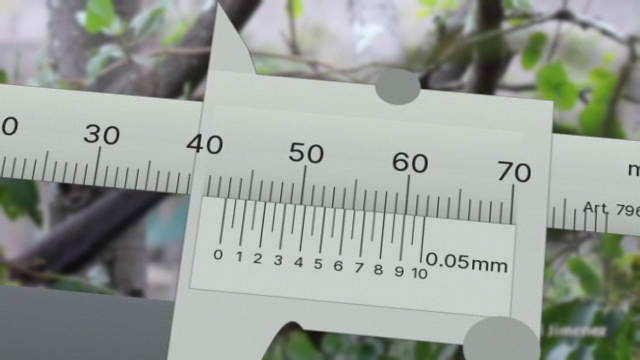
**42.8** mm
